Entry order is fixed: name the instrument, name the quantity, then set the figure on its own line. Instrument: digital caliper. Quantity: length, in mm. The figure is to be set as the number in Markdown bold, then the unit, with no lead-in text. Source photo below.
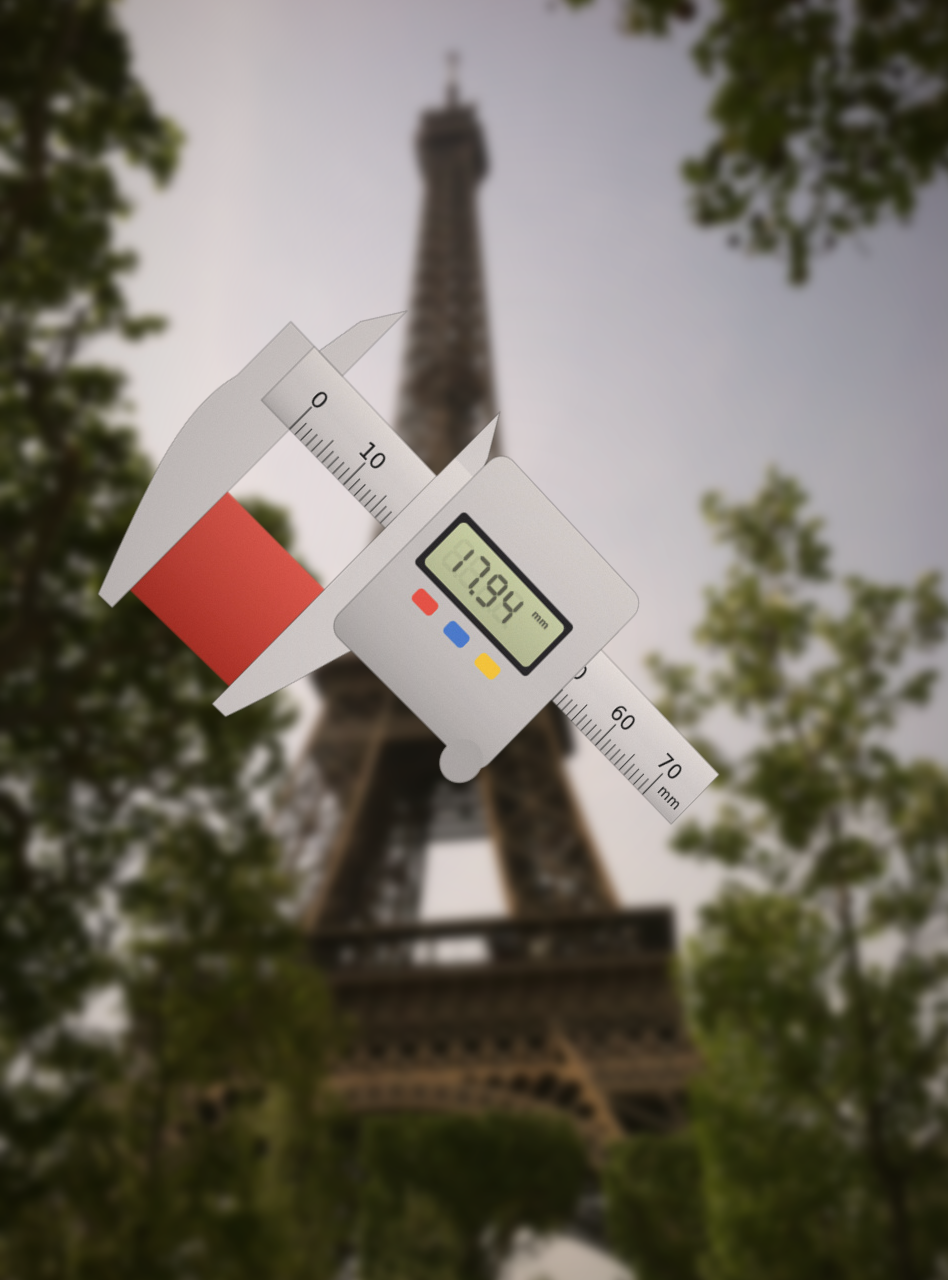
**17.94** mm
